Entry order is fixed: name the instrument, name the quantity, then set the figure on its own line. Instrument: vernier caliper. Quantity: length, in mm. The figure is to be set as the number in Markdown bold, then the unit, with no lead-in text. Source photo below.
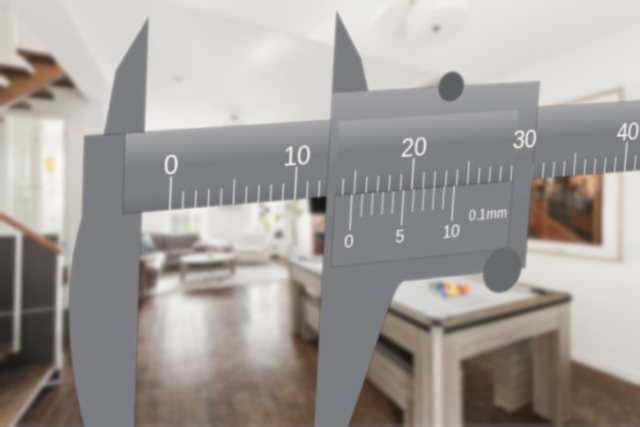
**14.8** mm
